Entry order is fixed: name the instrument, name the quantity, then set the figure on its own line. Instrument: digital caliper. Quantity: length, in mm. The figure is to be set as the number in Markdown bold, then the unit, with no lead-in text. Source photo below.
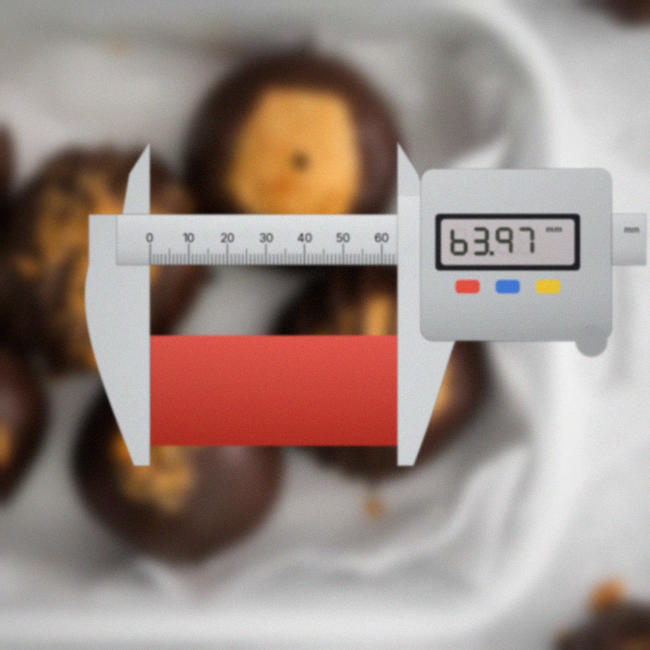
**63.97** mm
